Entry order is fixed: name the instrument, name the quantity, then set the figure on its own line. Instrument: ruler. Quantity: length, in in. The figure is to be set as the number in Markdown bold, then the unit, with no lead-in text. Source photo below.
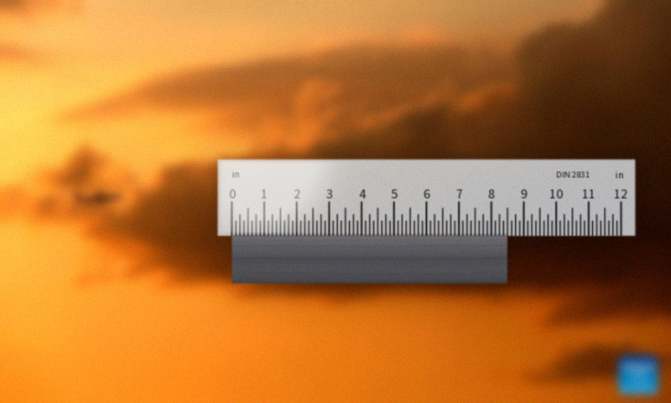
**8.5** in
